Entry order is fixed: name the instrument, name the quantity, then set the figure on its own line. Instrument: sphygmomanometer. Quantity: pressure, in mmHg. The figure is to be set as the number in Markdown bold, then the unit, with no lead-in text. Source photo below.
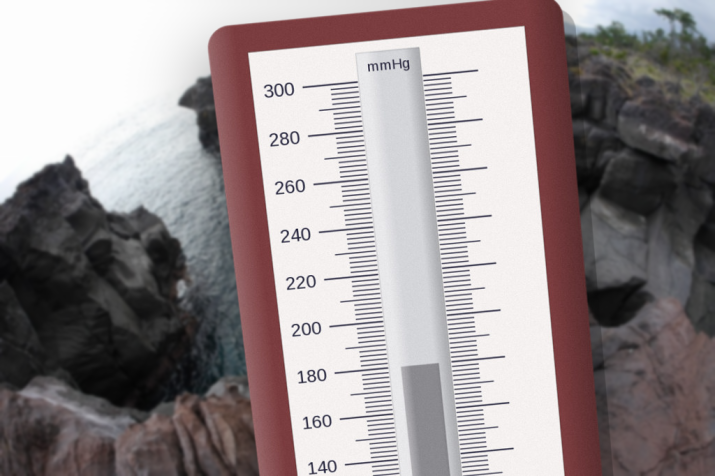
**180** mmHg
